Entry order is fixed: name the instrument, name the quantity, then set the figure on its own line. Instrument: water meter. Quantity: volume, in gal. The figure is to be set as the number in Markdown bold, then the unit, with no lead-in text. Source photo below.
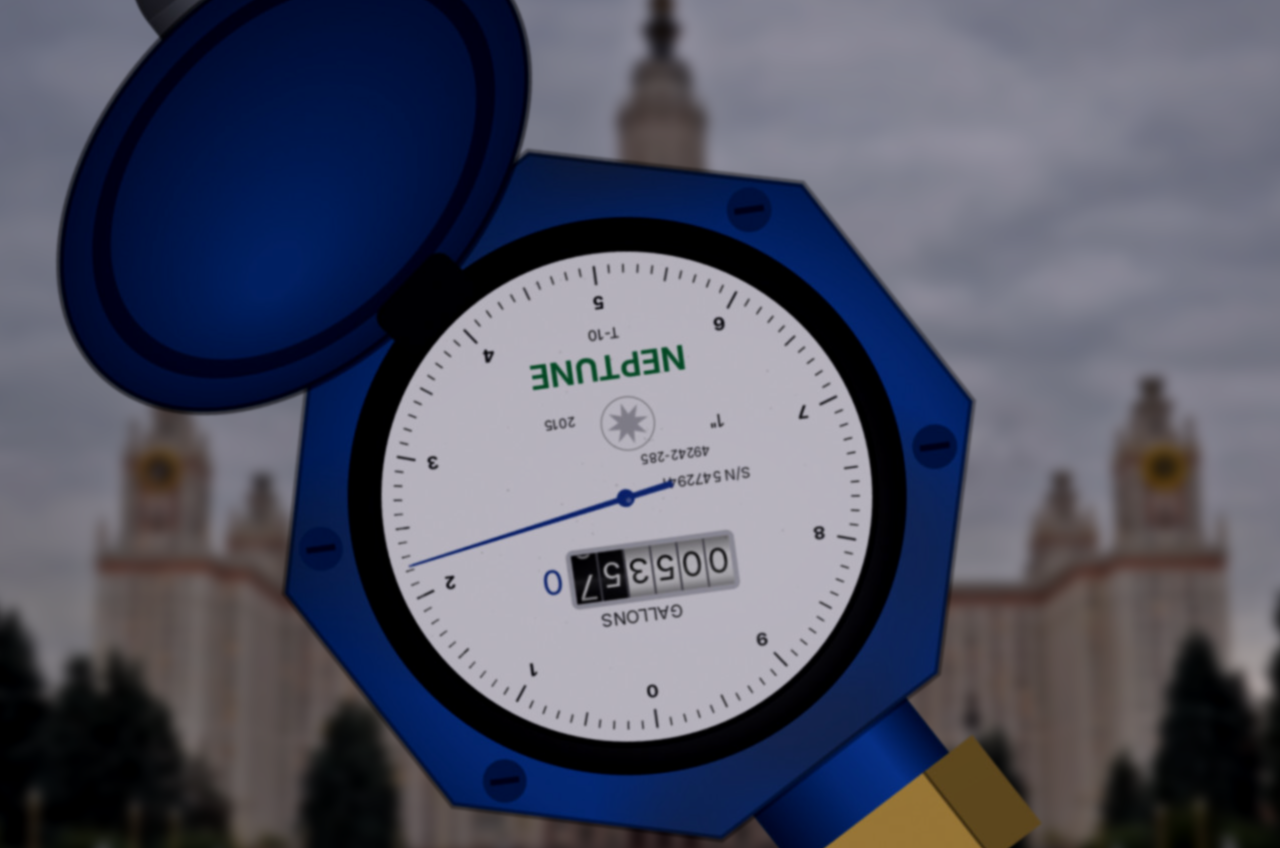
**53572.2** gal
